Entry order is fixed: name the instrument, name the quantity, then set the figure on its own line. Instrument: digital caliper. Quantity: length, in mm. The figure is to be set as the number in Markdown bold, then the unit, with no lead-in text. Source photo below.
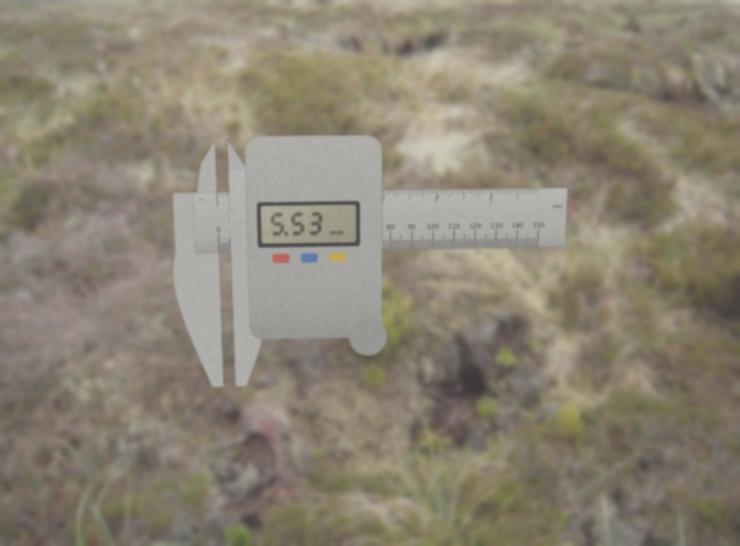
**5.53** mm
